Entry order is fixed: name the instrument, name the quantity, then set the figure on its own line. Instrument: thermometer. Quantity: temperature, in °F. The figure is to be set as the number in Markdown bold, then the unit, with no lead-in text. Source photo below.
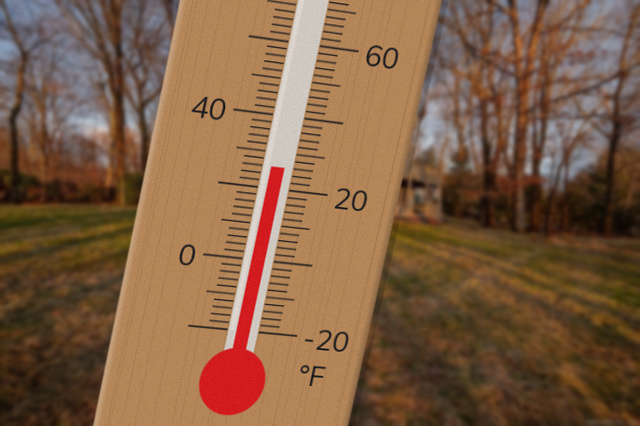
**26** °F
